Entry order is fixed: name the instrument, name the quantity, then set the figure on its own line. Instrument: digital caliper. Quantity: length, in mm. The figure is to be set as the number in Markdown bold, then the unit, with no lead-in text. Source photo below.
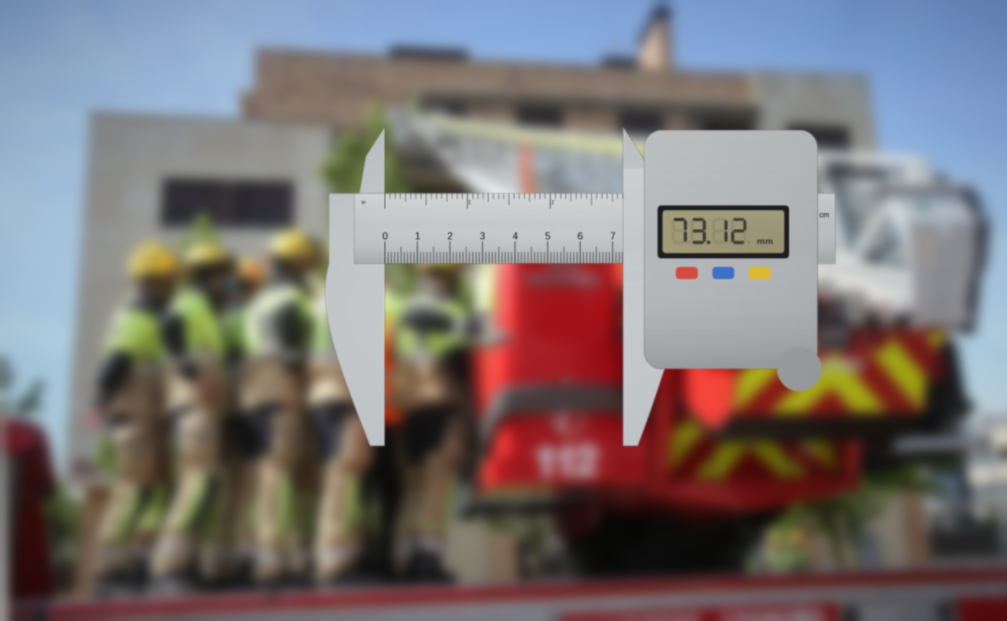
**73.12** mm
